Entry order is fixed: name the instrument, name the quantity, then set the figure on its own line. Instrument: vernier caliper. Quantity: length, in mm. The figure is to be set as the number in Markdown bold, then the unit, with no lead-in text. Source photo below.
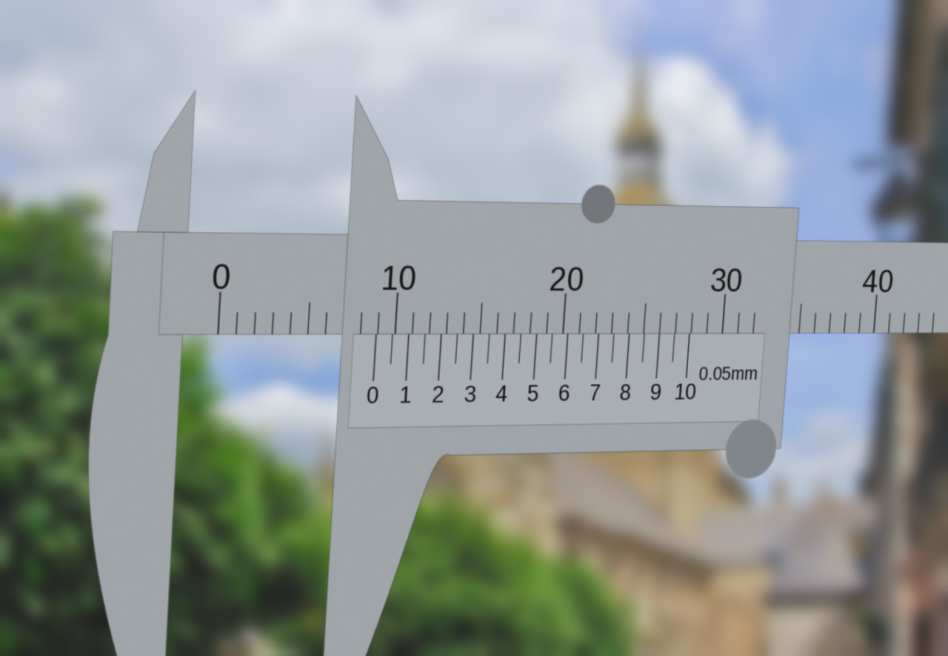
**8.9** mm
